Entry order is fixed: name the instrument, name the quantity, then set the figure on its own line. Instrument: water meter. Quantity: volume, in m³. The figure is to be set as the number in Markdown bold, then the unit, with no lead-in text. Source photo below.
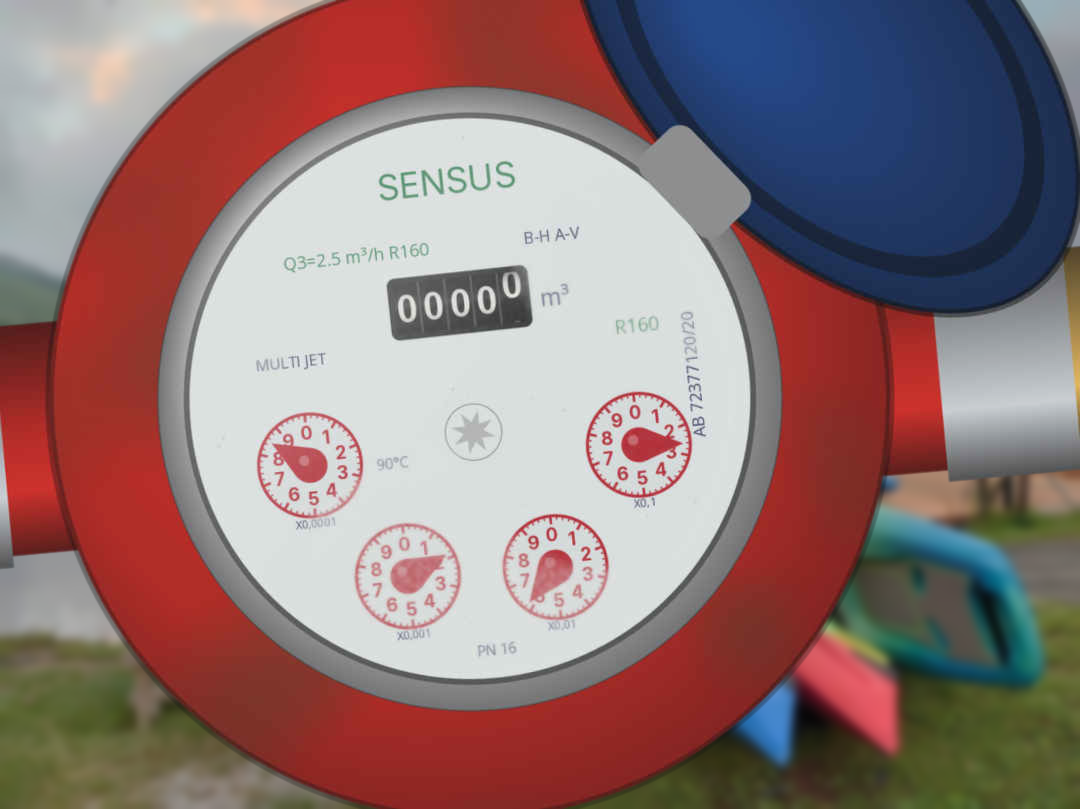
**0.2618** m³
